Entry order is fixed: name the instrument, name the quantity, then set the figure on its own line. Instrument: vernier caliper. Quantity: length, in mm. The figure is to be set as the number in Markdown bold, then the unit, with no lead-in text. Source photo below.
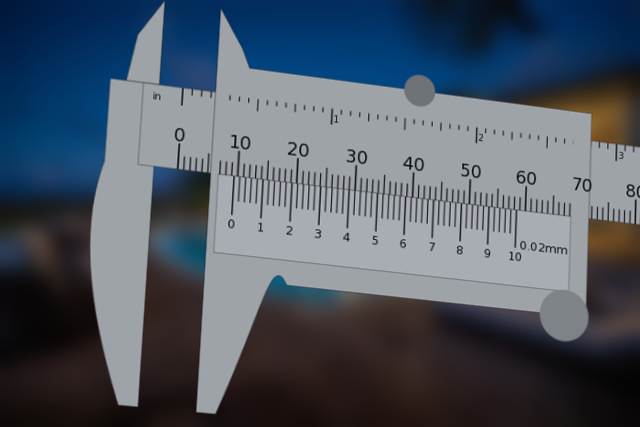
**9.4** mm
